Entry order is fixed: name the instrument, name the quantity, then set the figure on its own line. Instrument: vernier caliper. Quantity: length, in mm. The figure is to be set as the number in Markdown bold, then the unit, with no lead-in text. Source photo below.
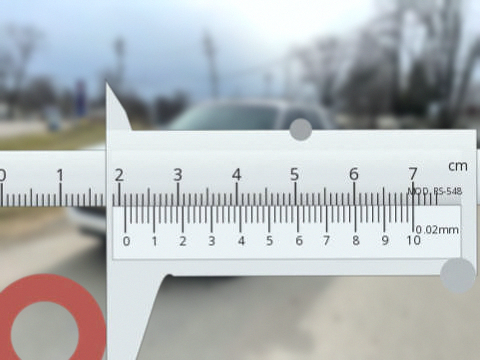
**21.0** mm
